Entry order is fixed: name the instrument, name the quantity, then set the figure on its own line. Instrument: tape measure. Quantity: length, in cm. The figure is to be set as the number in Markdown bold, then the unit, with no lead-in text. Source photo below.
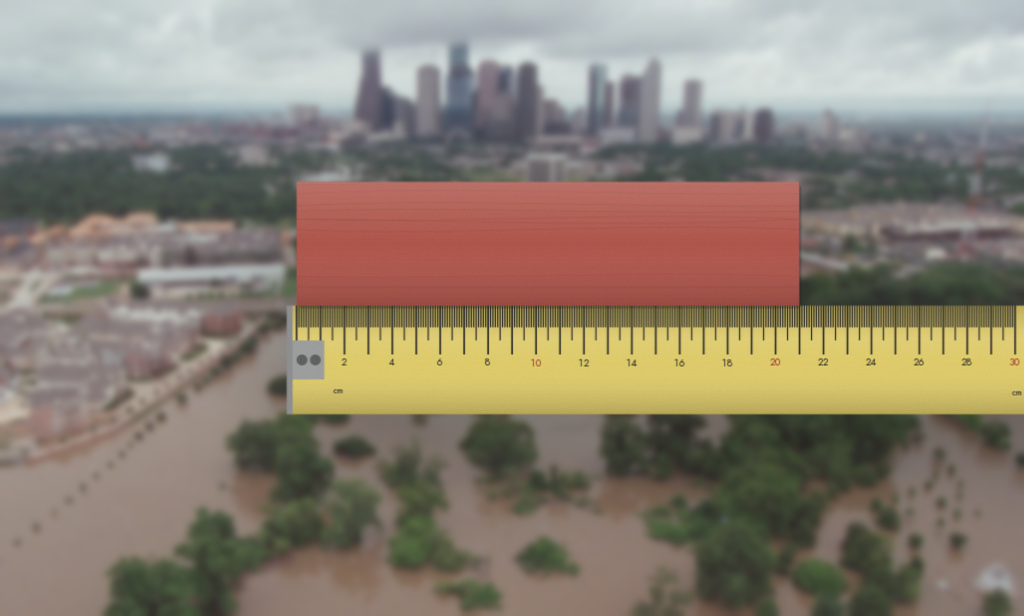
**21** cm
